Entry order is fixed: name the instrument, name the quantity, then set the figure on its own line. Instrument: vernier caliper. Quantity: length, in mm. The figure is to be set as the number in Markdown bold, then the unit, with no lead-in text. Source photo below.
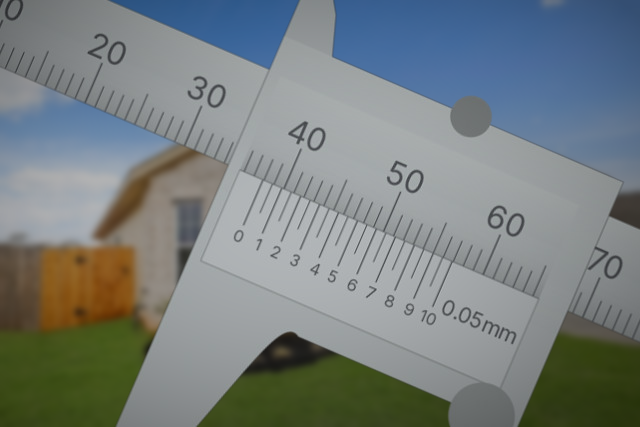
**37.9** mm
